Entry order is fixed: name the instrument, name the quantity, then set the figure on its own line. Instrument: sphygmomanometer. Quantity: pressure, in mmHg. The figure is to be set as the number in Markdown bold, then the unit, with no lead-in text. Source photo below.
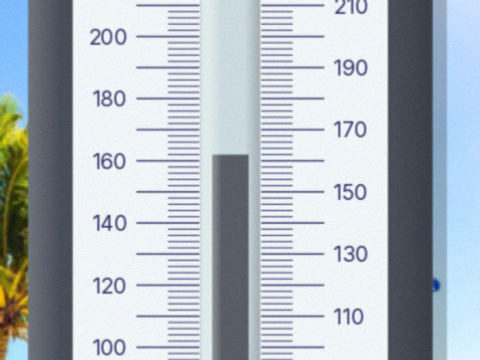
**162** mmHg
